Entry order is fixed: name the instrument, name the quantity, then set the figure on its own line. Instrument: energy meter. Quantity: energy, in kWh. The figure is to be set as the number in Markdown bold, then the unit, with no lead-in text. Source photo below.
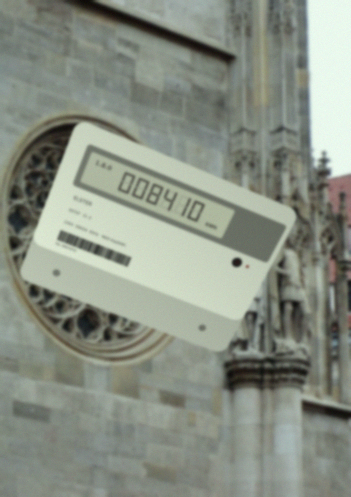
**8410** kWh
